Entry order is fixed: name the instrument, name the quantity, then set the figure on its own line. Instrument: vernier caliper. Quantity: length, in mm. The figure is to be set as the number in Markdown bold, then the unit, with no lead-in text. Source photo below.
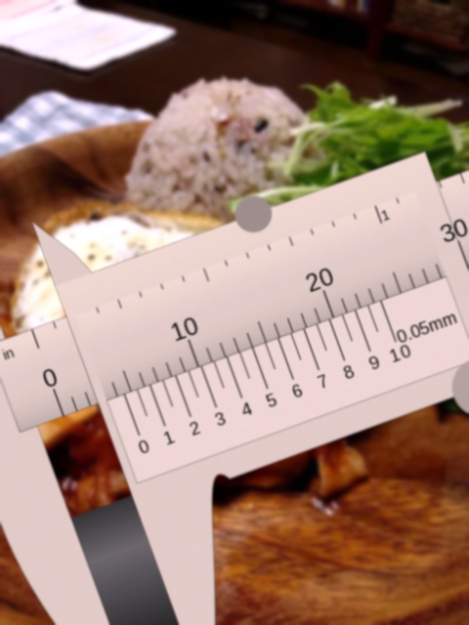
**4.5** mm
